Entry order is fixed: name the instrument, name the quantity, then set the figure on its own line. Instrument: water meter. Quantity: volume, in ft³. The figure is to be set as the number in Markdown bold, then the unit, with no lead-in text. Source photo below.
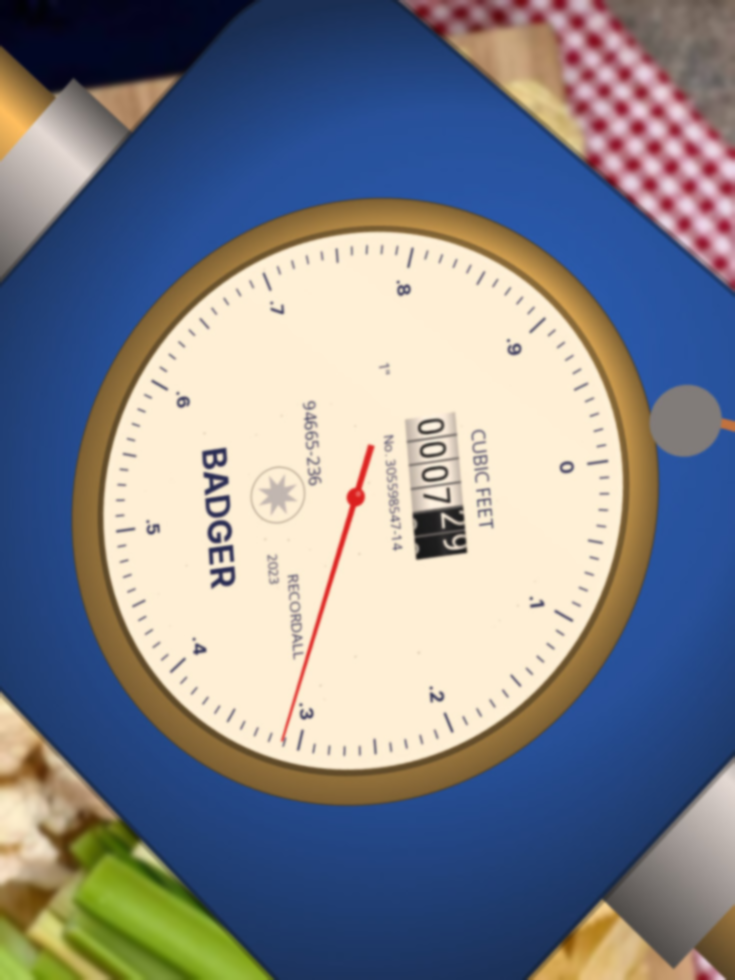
**729.31** ft³
